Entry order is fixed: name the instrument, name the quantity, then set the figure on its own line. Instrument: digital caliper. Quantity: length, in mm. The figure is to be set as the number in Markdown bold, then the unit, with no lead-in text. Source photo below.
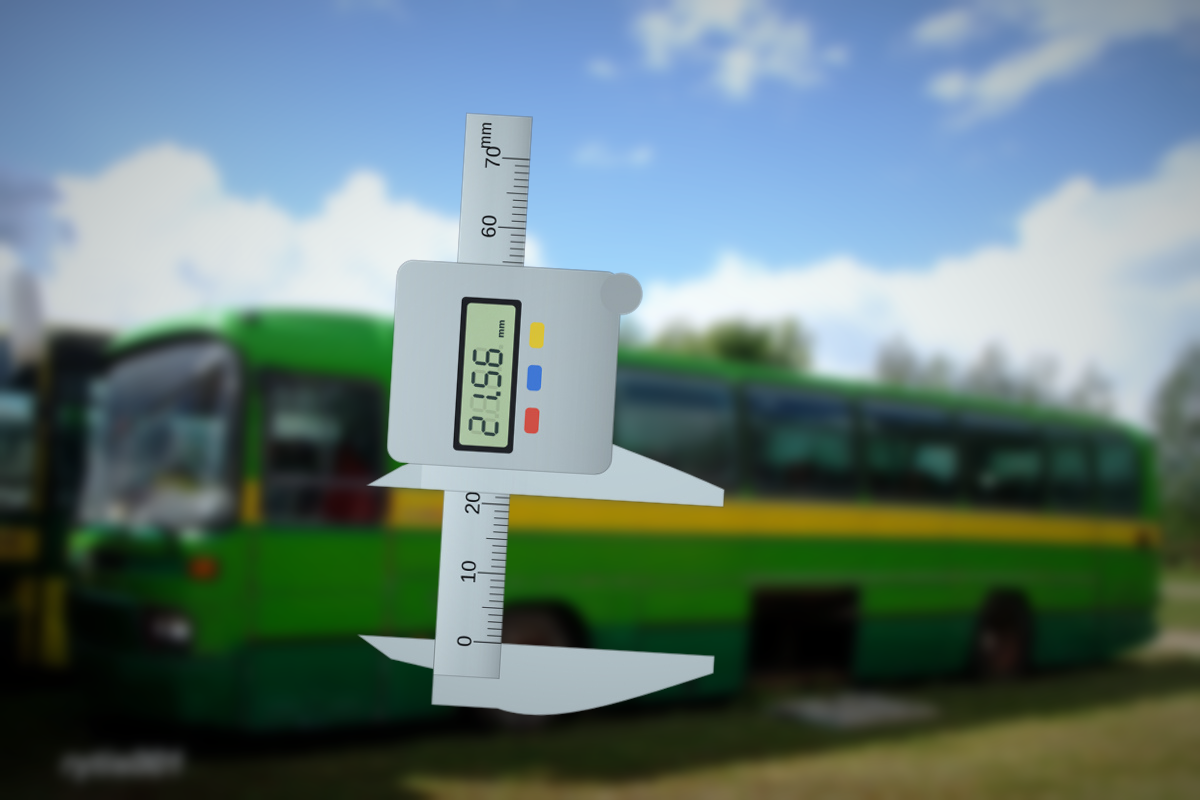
**21.56** mm
